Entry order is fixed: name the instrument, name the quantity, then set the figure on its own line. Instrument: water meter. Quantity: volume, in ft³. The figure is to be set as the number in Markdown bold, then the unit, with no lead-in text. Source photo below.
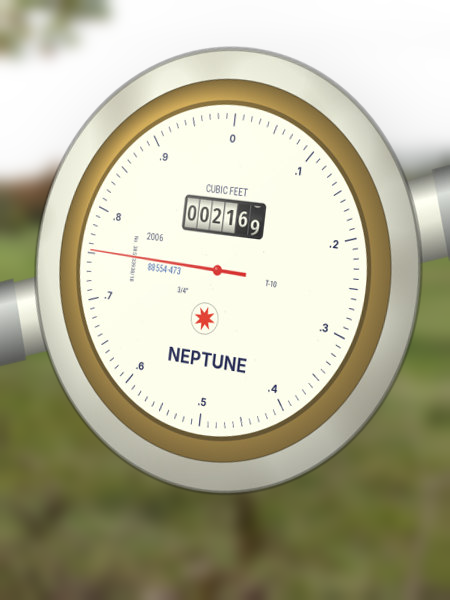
**2168.75** ft³
